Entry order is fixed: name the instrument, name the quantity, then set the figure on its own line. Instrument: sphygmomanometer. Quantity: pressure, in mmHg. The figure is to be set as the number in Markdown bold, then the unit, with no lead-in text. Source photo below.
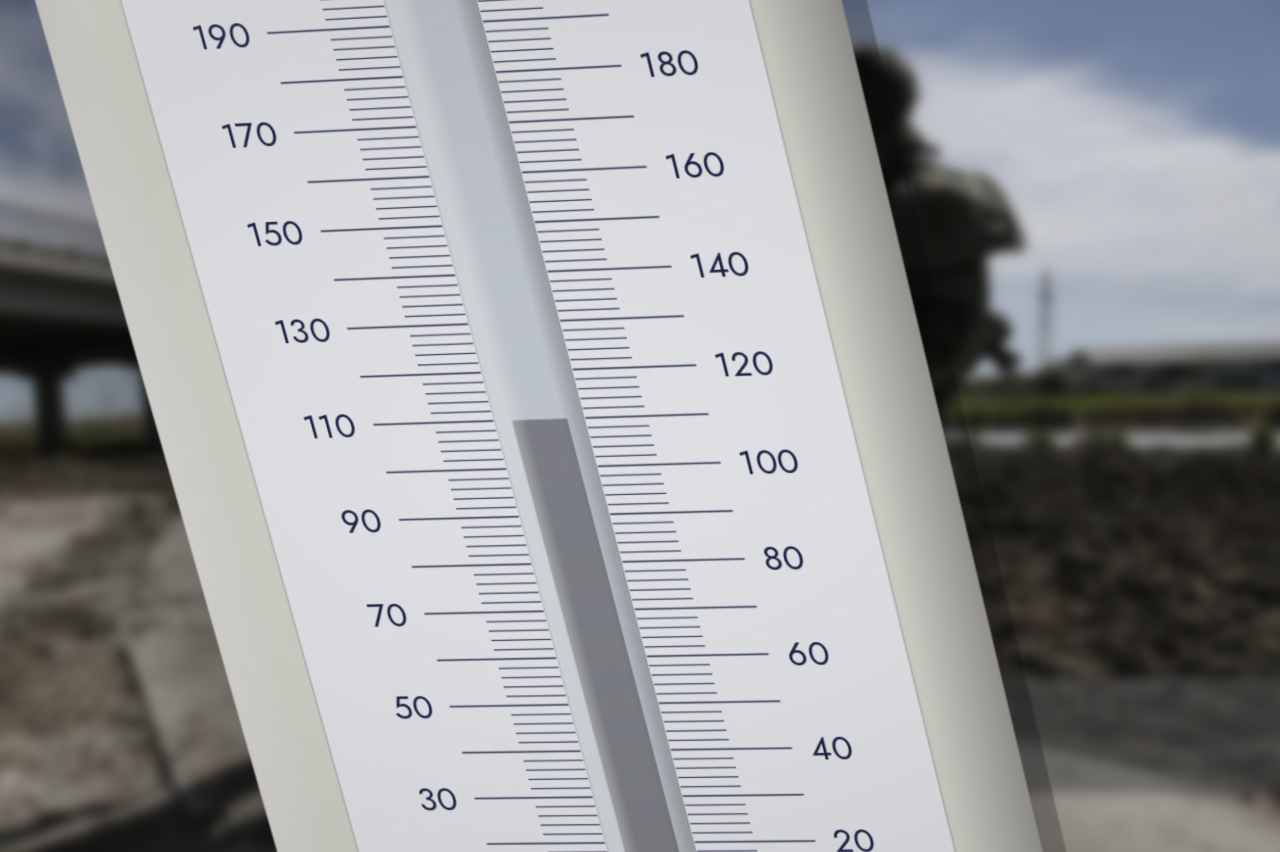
**110** mmHg
